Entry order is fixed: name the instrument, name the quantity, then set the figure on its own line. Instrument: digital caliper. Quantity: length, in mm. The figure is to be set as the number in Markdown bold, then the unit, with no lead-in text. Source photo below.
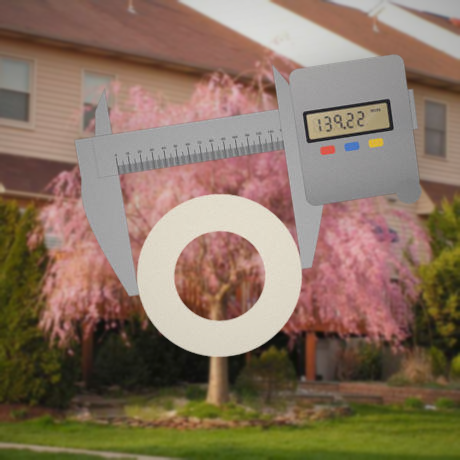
**139.22** mm
